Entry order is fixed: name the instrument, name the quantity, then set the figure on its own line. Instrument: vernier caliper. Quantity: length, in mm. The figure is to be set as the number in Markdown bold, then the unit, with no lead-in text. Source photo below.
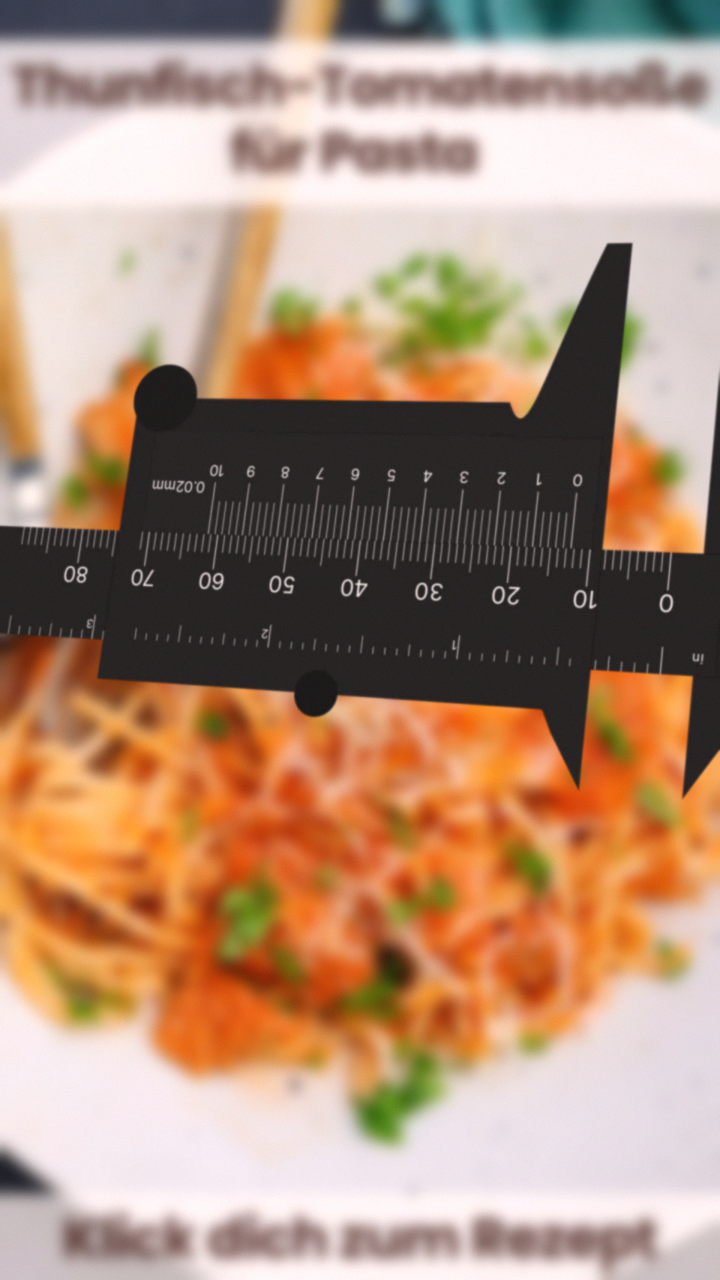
**12.4** mm
